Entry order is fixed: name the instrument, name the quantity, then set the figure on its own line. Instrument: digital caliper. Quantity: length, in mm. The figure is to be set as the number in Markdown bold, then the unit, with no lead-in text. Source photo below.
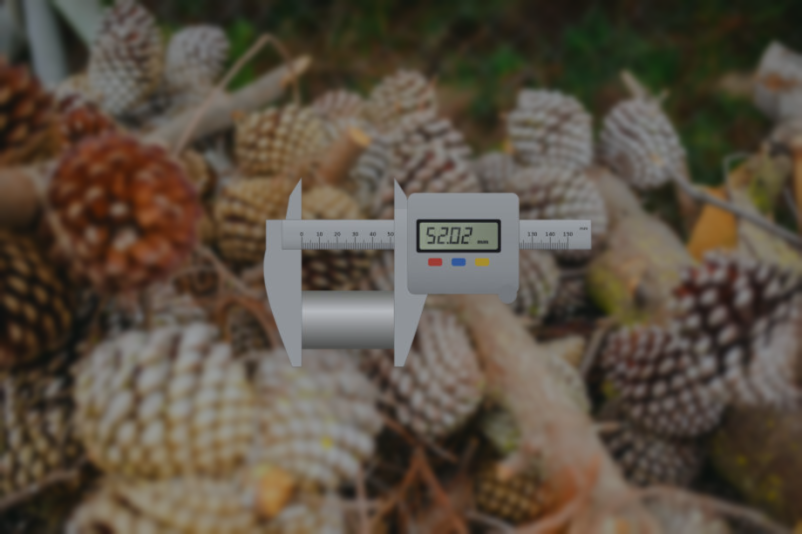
**52.02** mm
